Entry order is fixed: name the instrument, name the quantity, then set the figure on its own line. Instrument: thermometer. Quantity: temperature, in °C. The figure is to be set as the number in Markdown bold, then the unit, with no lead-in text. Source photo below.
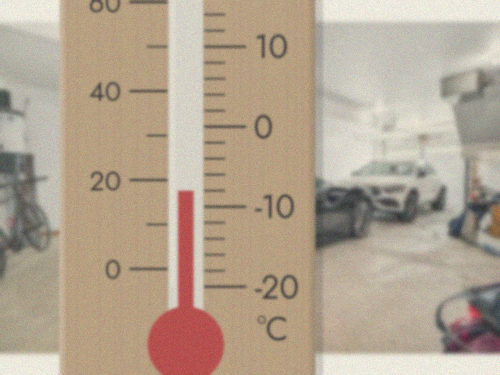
**-8** °C
